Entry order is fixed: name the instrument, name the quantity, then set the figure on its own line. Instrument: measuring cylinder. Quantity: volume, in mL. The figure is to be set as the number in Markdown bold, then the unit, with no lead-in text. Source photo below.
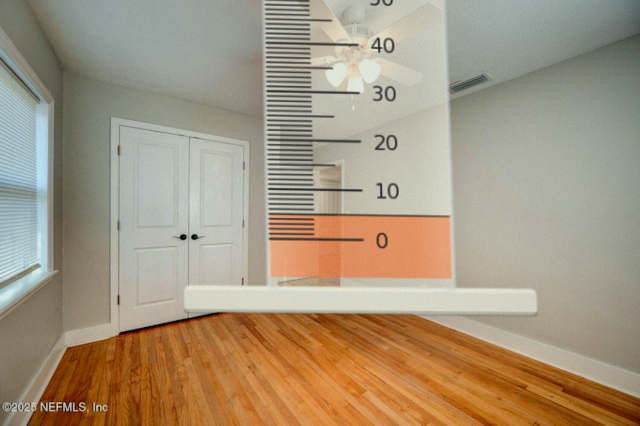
**5** mL
